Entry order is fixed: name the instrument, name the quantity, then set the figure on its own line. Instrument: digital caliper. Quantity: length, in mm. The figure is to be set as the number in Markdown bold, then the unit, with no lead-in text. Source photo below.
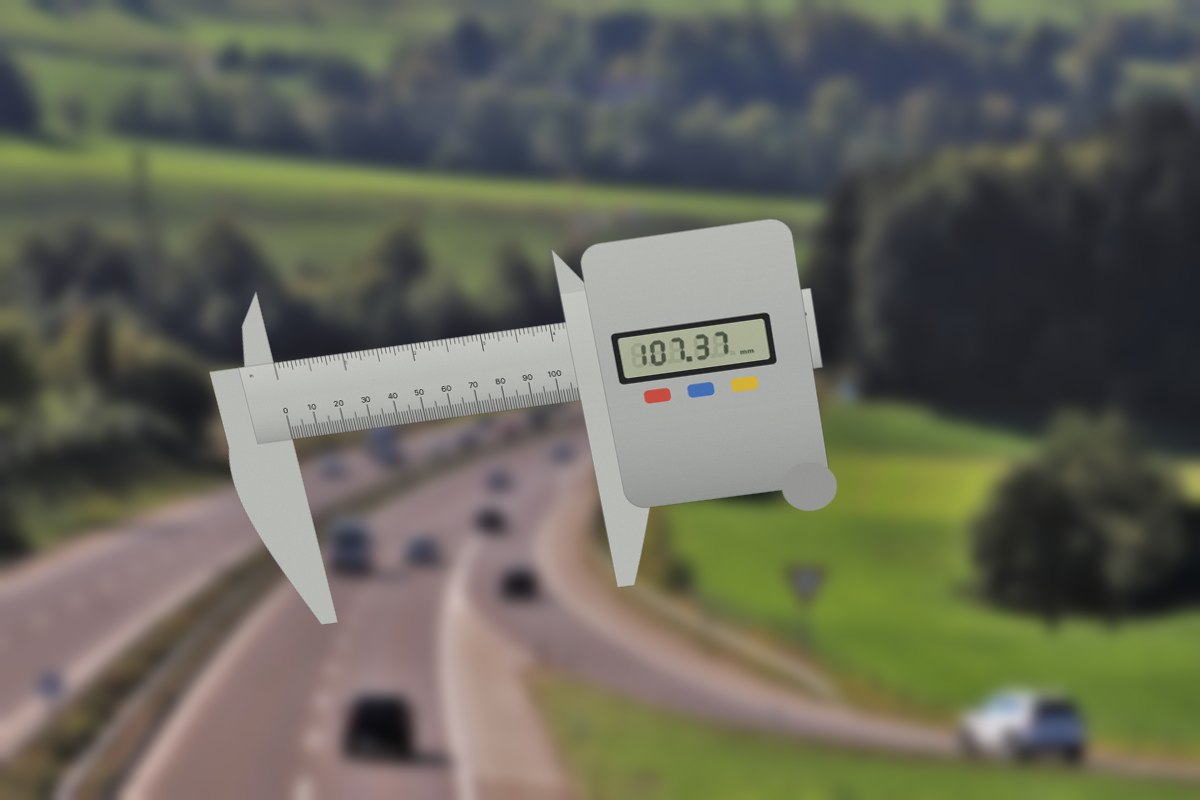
**107.37** mm
